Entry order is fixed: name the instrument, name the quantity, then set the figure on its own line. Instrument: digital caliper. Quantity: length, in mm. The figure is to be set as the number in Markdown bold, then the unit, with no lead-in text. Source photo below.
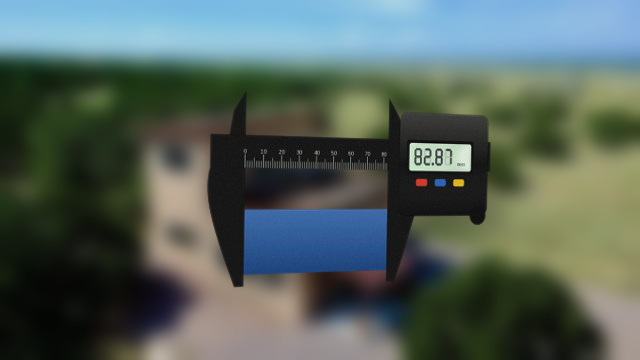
**82.87** mm
